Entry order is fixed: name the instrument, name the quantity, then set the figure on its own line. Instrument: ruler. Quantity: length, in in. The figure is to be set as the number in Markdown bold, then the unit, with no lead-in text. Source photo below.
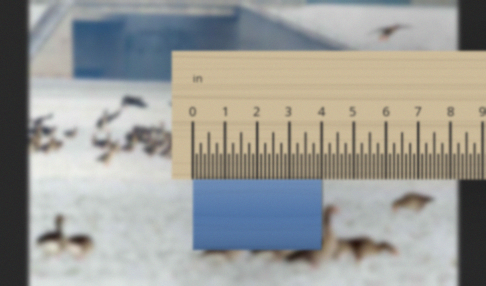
**4** in
